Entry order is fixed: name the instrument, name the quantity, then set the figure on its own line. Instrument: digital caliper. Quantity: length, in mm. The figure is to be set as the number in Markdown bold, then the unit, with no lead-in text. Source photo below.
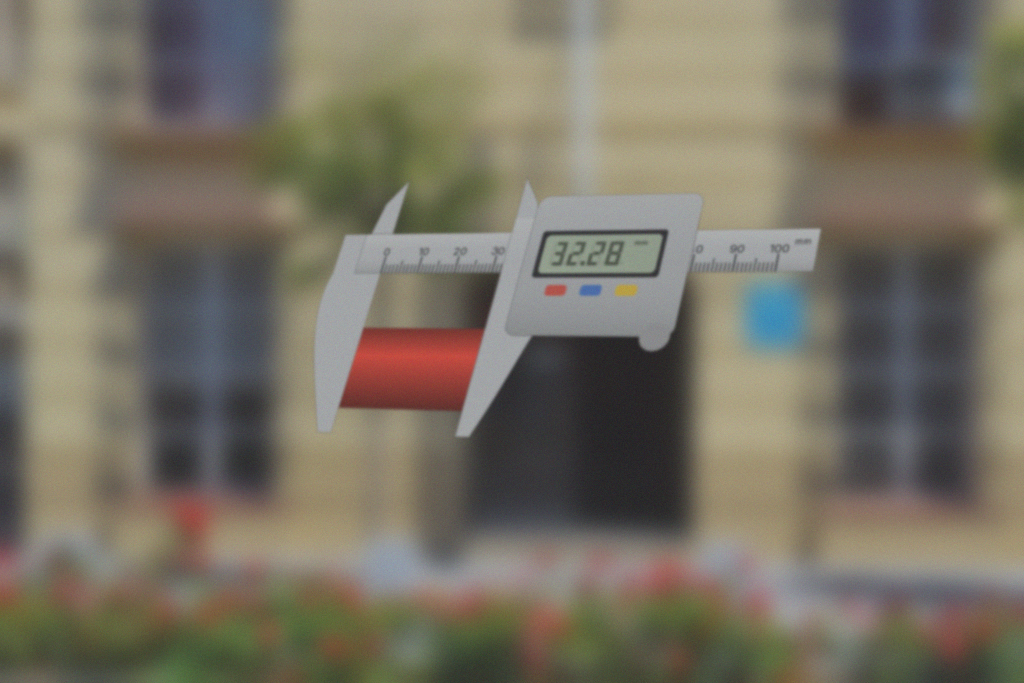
**32.28** mm
